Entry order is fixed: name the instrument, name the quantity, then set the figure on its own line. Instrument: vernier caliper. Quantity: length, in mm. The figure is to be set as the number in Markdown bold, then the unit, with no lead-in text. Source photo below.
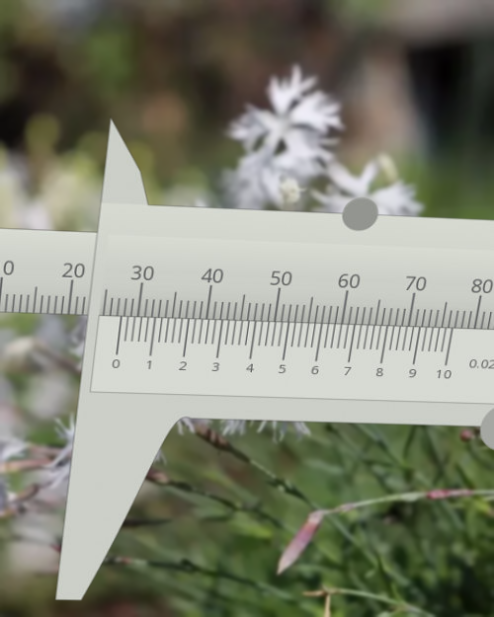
**27.6** mm
